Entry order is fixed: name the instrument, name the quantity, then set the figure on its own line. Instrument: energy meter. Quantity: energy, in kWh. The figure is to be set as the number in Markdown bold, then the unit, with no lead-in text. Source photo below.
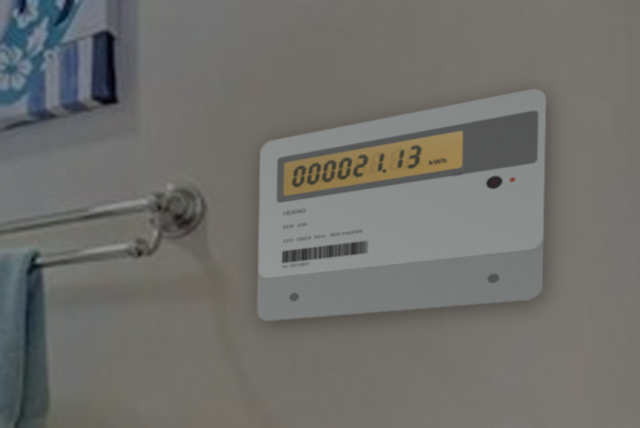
**21.13** kWh
